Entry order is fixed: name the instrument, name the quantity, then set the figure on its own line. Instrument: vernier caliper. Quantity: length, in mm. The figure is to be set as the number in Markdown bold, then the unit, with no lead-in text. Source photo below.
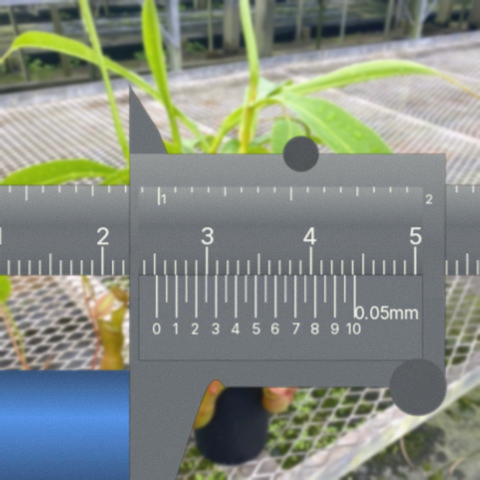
**25.2** mm
